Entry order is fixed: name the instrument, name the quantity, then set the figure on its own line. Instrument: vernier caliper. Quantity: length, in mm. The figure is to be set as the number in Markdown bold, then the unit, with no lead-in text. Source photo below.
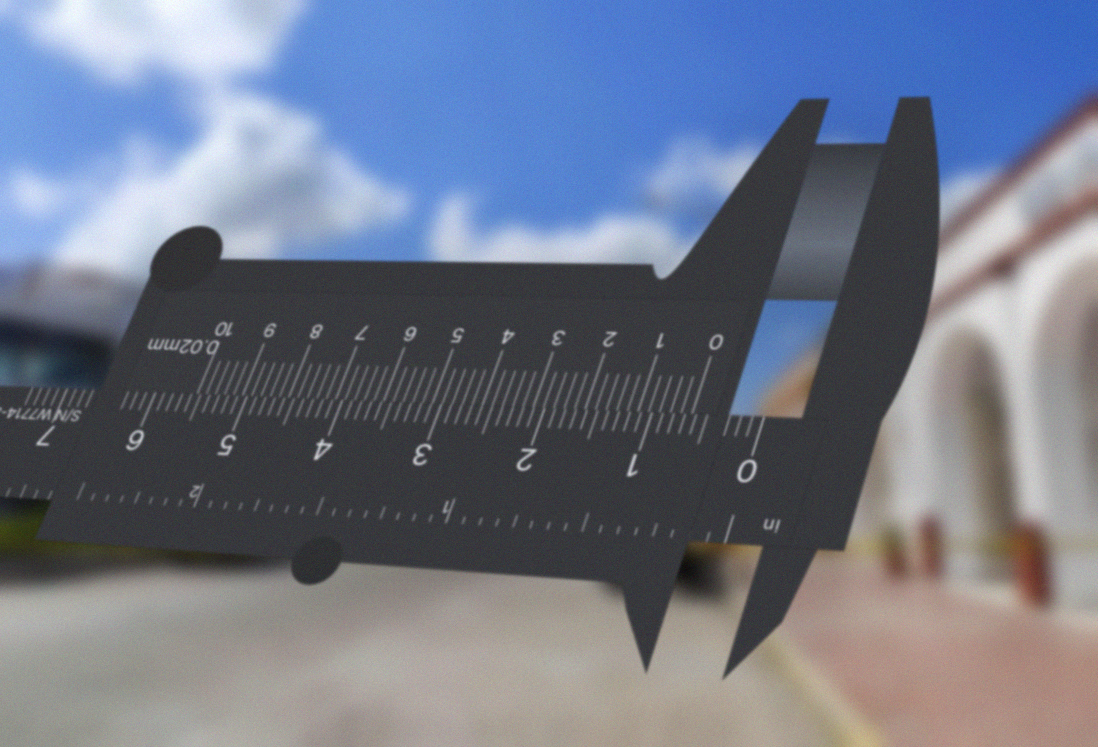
**6.4** mm
